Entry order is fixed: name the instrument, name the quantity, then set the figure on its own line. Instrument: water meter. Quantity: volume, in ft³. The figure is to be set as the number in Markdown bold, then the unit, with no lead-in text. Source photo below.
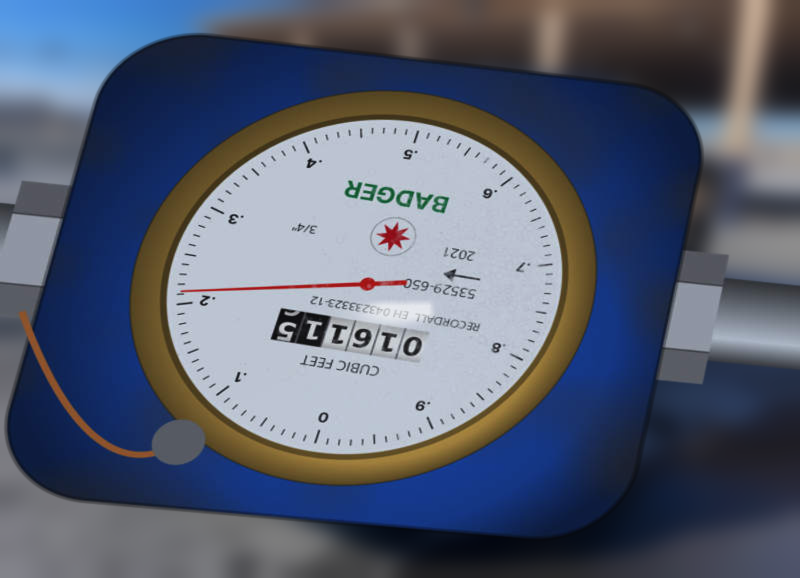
**16115.21** ft³
